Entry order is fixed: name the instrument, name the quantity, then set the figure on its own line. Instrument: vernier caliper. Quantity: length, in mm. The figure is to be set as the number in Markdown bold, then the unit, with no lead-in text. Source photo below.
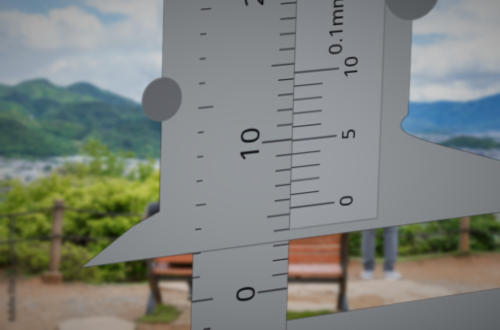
**5.4** mm
